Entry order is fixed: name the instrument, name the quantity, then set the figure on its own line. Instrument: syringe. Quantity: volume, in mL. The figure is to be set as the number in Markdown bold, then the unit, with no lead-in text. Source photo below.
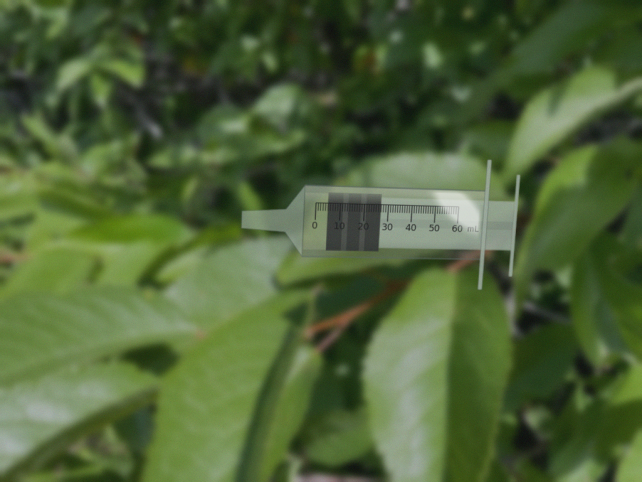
**5** mL
